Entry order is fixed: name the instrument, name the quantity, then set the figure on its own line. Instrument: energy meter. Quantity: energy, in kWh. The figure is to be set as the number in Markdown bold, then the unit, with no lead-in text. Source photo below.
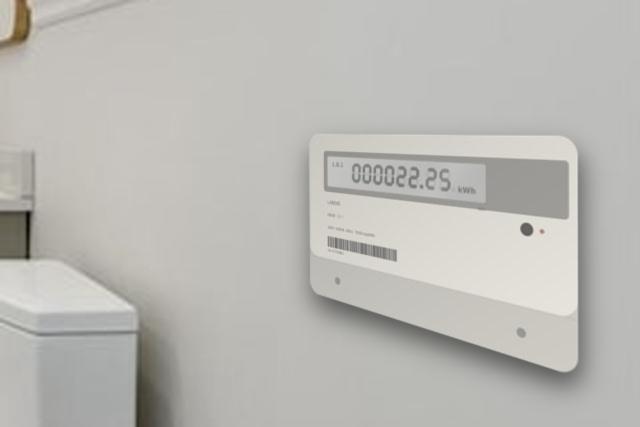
**22.25** kWh
